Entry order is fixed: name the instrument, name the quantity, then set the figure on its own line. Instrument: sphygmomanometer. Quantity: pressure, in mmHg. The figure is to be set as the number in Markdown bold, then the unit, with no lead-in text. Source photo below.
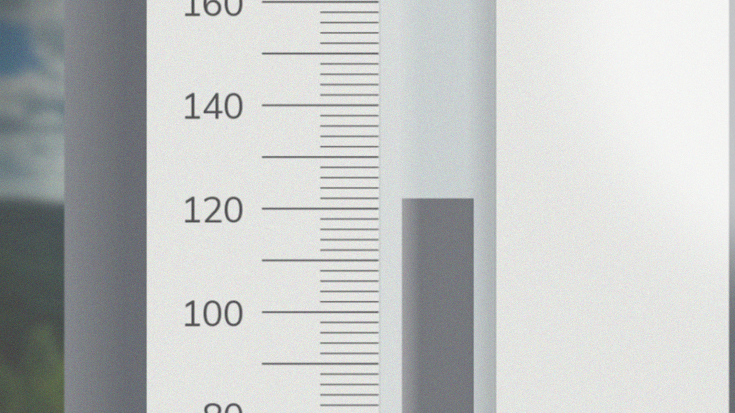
**122** mmHg
